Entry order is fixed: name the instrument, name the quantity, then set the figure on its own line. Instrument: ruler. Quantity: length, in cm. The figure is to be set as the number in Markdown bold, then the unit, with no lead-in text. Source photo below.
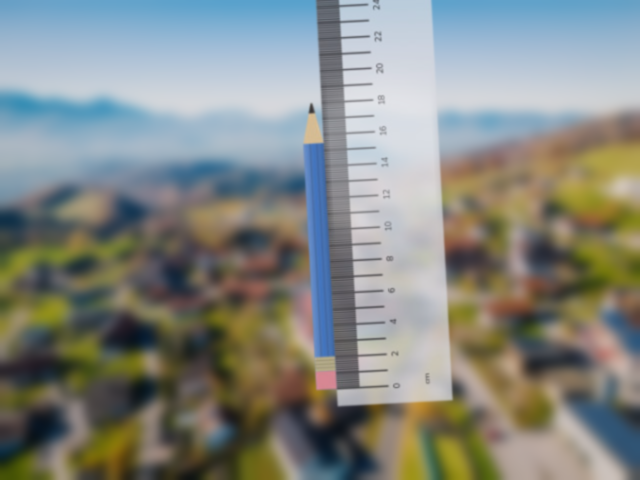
**18** cm
